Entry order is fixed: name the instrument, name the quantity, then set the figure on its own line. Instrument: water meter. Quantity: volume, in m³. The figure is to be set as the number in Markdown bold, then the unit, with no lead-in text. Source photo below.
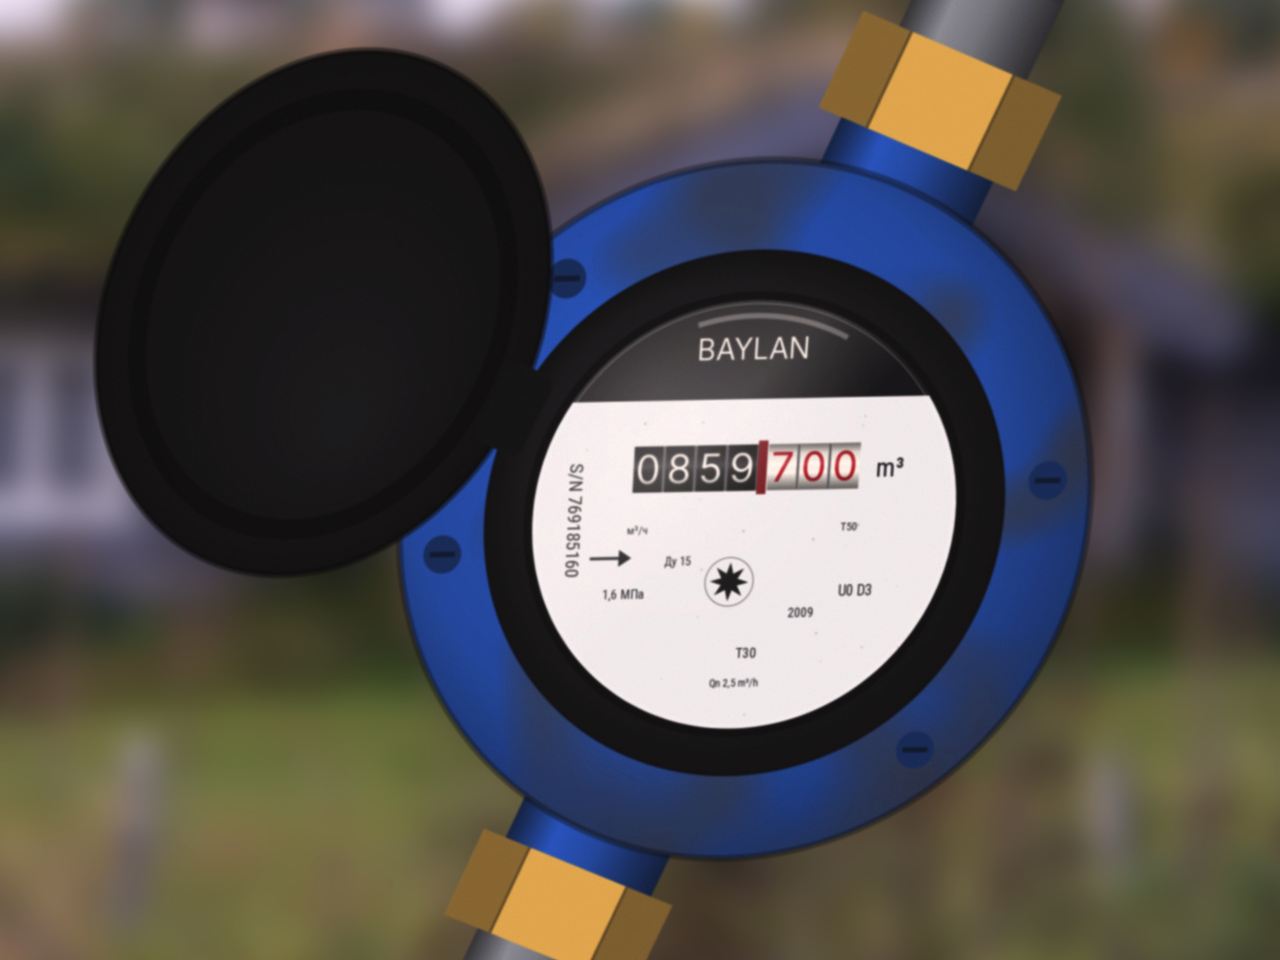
**859.700** m³
